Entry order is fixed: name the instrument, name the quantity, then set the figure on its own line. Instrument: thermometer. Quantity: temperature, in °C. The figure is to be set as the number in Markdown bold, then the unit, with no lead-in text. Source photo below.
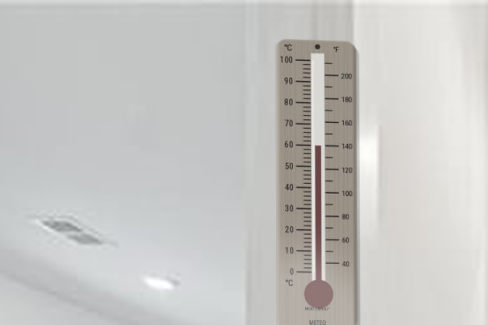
**60** °C
